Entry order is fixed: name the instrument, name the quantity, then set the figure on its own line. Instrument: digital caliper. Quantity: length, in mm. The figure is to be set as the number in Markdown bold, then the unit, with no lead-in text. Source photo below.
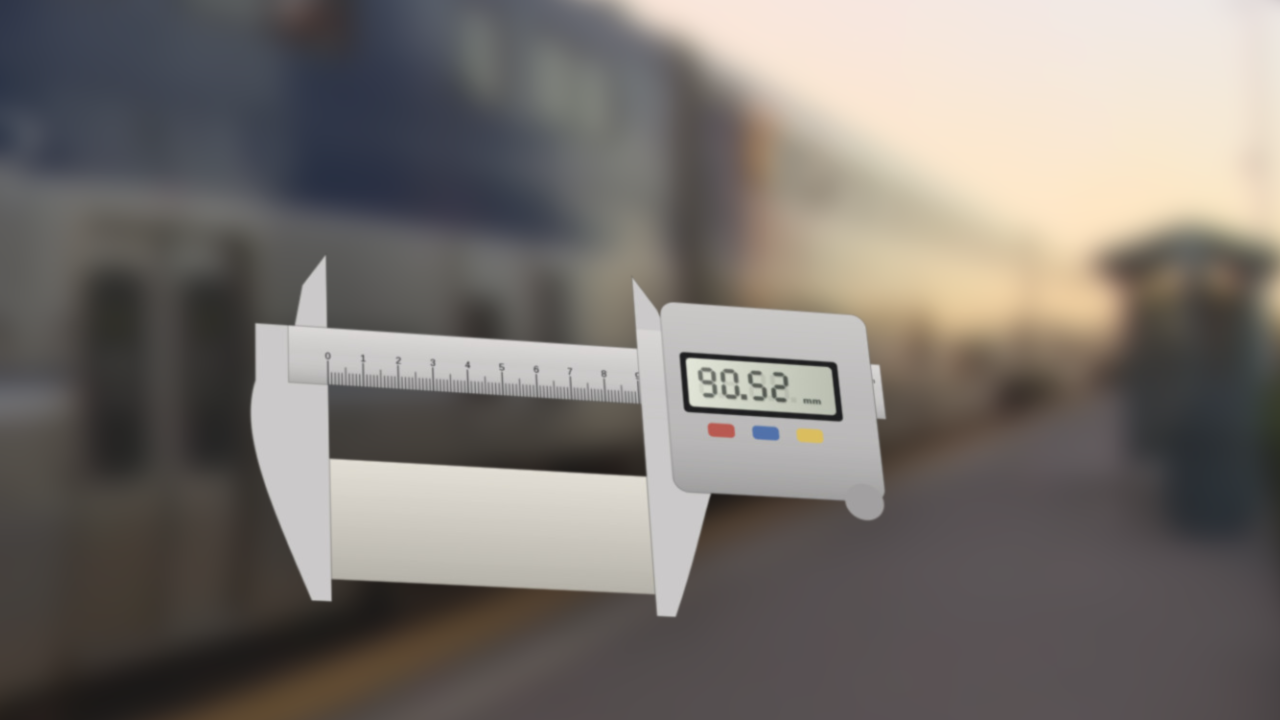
**90.52** mm
